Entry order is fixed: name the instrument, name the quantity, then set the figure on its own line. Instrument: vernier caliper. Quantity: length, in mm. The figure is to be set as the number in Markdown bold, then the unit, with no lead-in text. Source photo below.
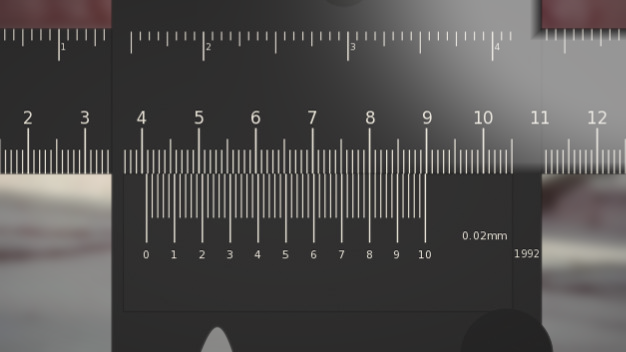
**40.8** mm
